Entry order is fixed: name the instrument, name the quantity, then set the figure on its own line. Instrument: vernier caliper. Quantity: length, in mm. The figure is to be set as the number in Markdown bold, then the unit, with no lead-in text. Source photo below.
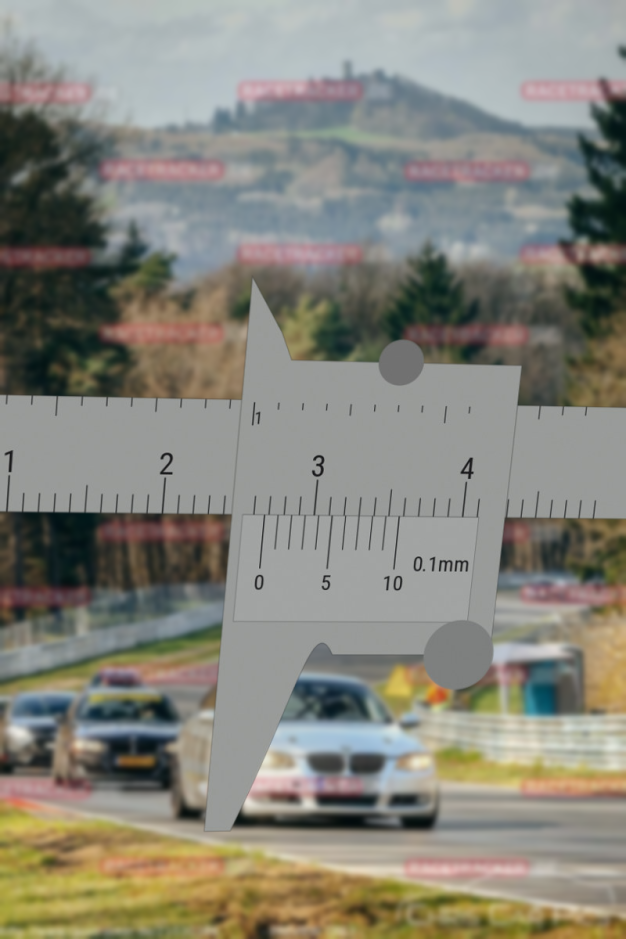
**26.7** mm
